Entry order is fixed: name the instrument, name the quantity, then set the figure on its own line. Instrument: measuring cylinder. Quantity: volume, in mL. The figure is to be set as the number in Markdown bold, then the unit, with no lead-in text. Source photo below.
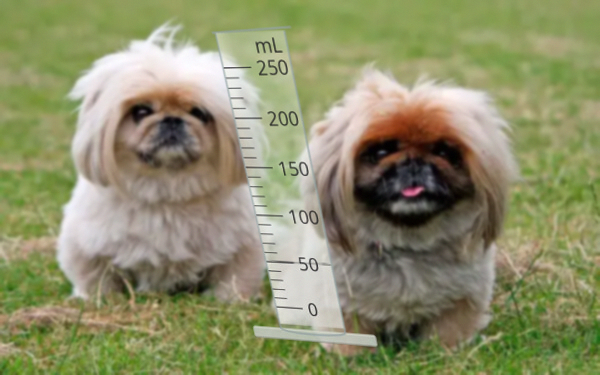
**50** mL
